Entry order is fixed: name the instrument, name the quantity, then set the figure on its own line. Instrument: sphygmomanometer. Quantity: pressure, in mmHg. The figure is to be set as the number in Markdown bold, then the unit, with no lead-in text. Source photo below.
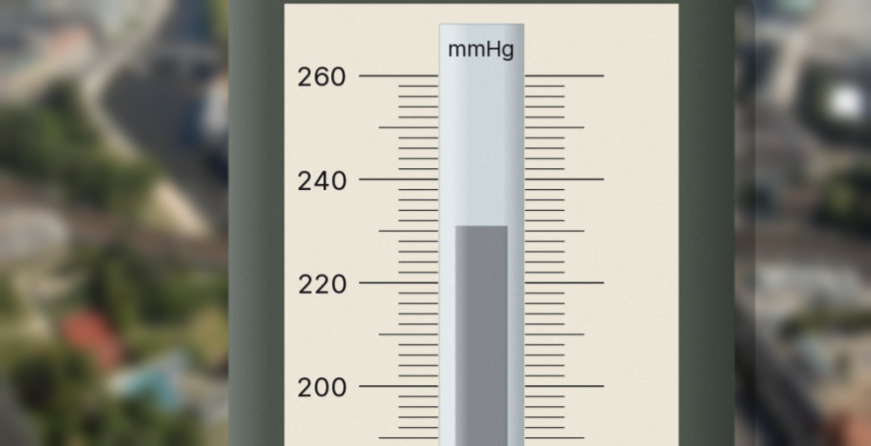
**231** mmHg
